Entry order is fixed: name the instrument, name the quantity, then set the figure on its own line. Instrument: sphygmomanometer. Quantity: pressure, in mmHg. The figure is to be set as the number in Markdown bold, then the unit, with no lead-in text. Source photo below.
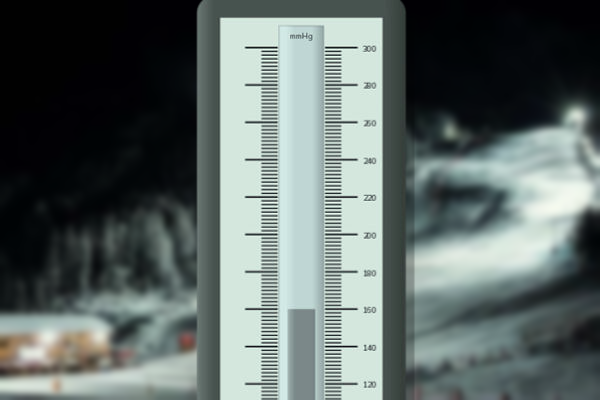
**160** mmHg
